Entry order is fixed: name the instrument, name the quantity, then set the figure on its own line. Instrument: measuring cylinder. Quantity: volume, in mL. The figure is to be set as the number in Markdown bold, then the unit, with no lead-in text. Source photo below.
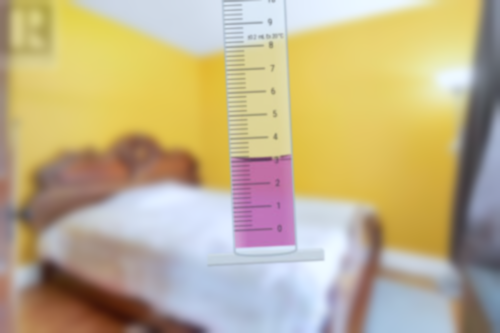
**3** mL
